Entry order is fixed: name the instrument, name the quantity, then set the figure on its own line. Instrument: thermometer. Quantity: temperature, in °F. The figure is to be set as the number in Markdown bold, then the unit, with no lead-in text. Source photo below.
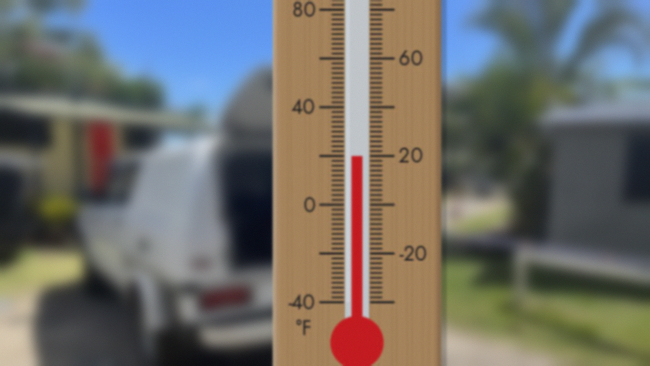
**20** °F
